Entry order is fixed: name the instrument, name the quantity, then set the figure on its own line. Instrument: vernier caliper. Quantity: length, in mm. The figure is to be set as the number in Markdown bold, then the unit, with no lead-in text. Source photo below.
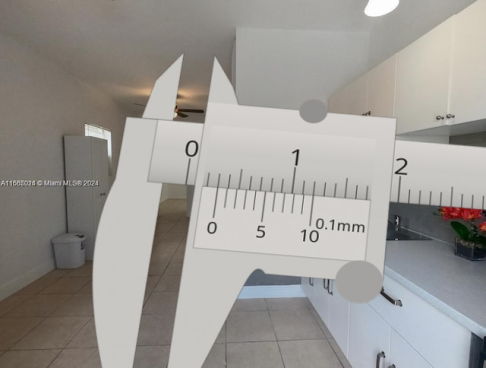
**3.0** mm
